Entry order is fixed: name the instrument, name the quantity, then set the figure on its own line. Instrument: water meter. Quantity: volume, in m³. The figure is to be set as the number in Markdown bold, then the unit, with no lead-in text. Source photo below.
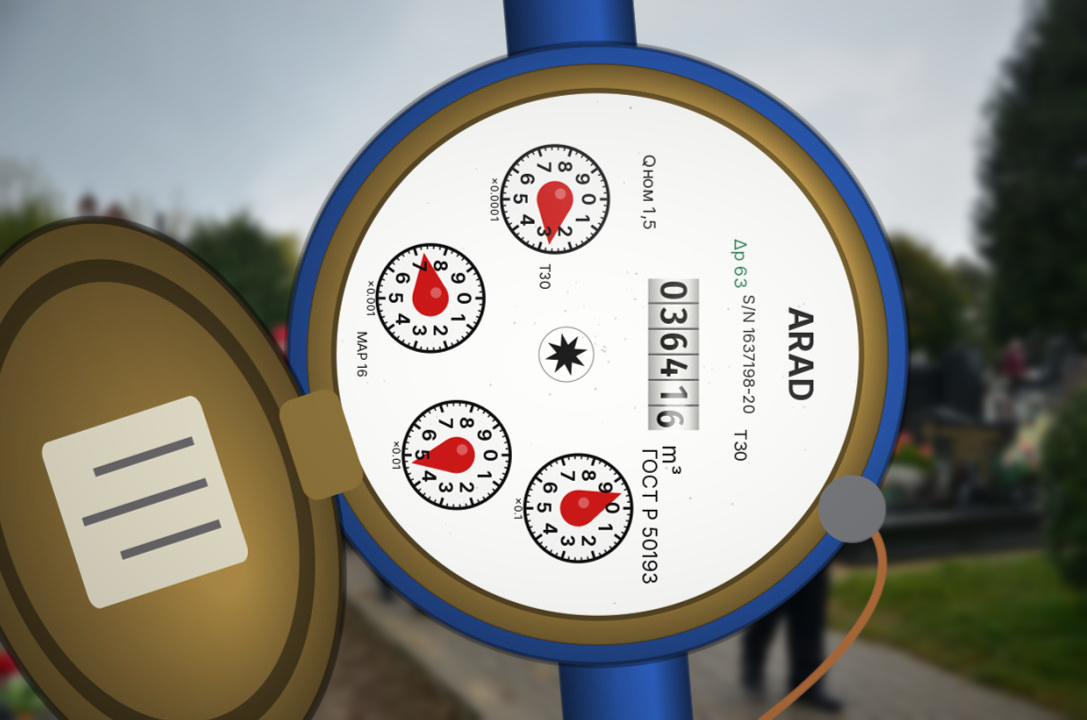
**36415.9472** m³
